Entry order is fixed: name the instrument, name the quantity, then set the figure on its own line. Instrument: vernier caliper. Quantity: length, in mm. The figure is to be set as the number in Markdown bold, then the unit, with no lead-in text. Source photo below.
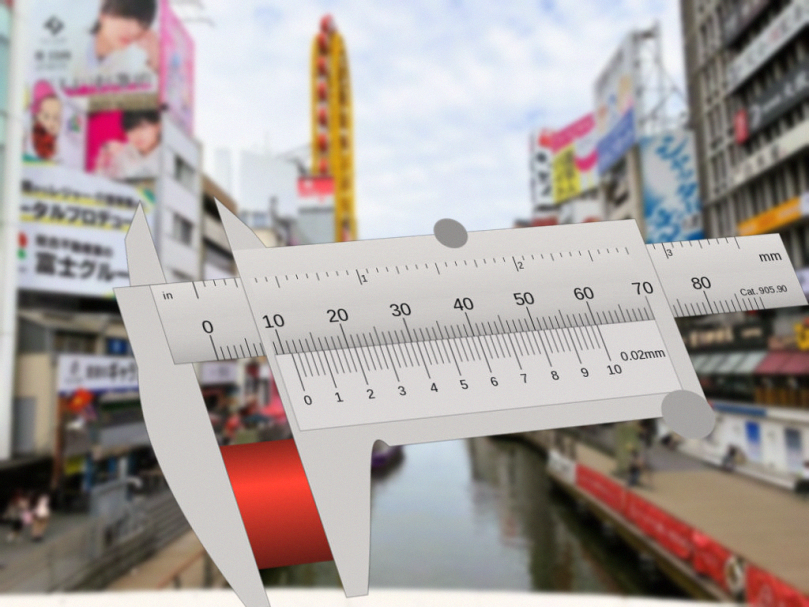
**11.2** mm
